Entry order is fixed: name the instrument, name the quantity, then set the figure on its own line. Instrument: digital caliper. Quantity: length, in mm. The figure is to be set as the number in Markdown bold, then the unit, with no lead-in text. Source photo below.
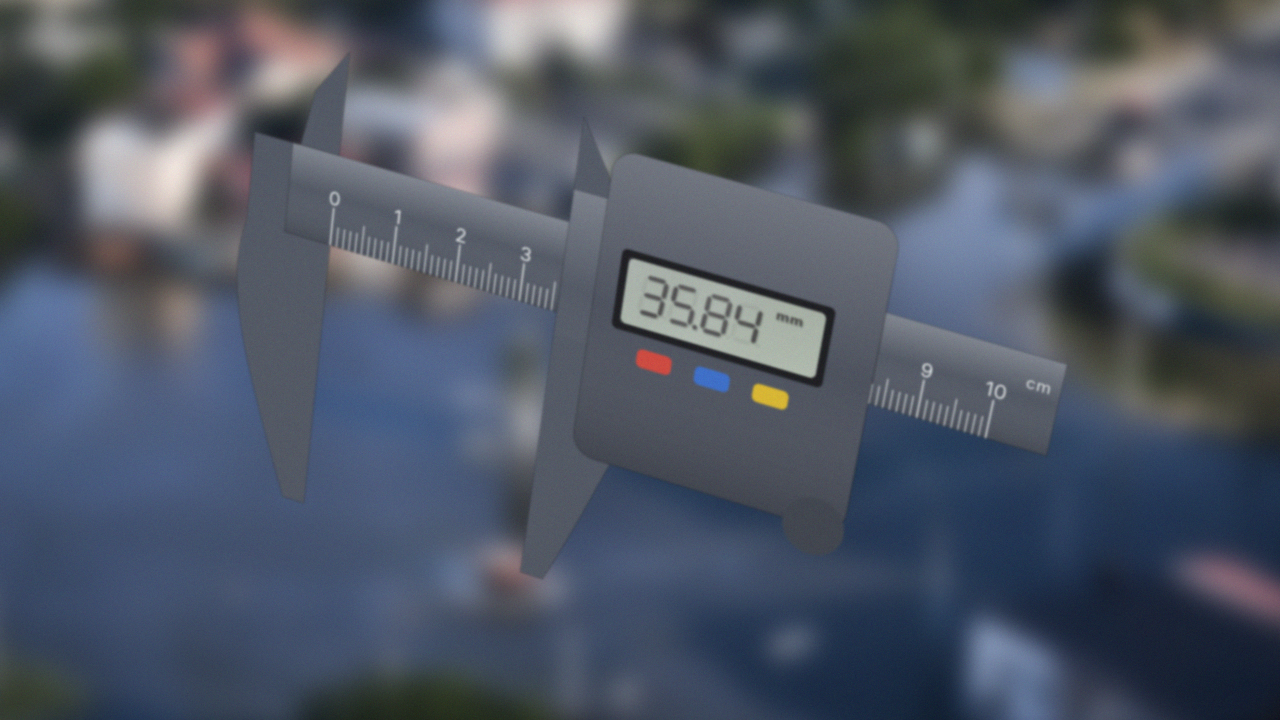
**35.84** mm
